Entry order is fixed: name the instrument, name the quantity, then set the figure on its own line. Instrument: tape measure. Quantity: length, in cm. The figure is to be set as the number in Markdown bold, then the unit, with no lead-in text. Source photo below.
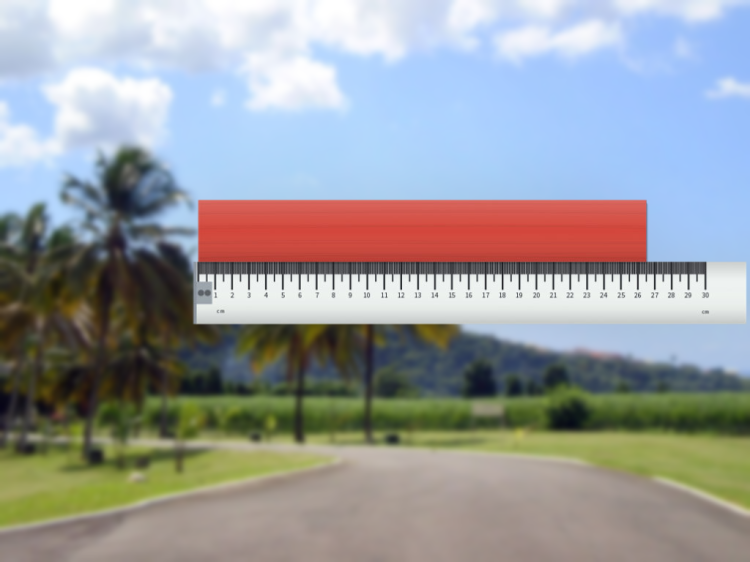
**26.5** cm
